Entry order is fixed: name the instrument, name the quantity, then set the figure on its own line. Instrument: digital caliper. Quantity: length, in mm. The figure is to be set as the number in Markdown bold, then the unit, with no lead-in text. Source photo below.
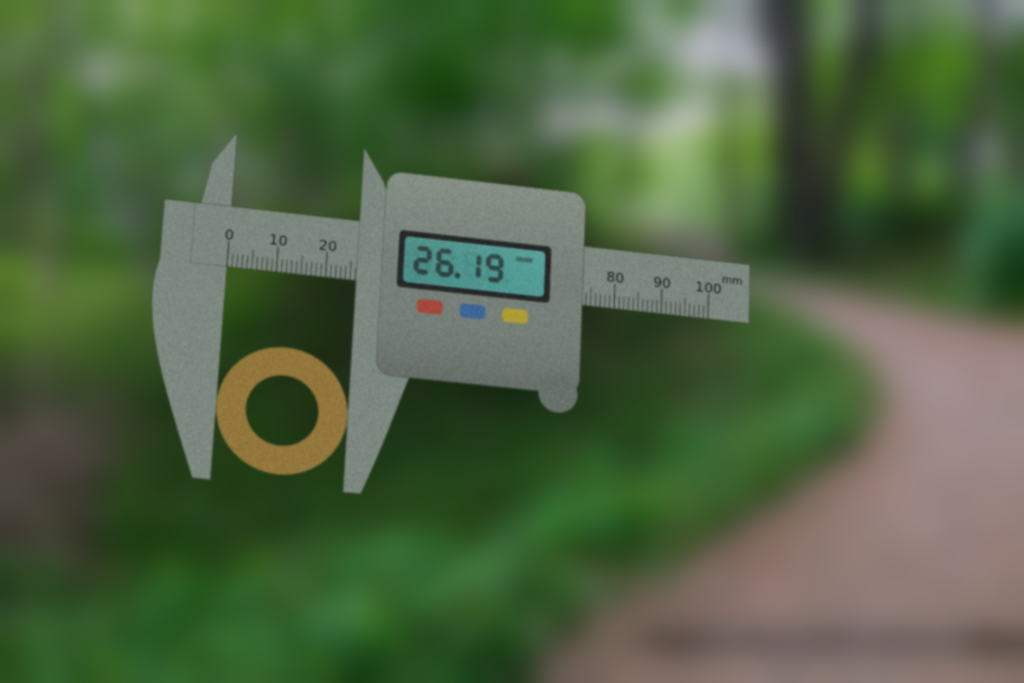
**26.19** mm
